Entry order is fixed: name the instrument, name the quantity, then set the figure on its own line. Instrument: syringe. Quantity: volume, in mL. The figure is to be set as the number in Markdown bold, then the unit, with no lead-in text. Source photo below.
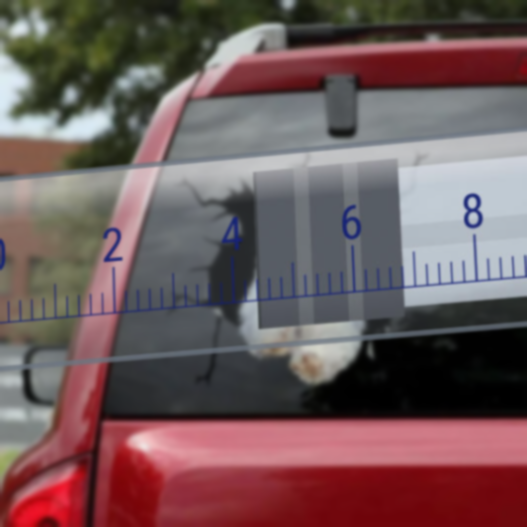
**4.4** mL
